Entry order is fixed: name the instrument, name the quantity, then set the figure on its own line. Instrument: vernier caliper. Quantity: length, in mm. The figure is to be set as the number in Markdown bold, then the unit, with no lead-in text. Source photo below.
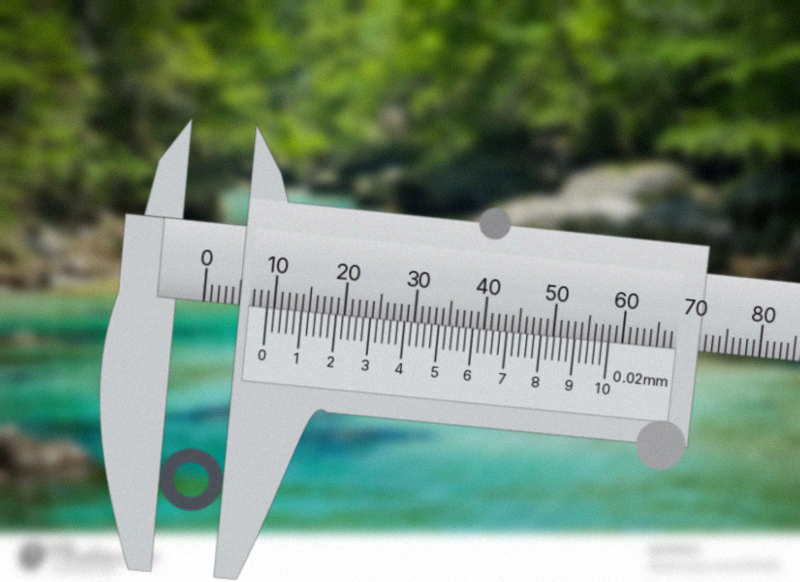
**9.0** mm
